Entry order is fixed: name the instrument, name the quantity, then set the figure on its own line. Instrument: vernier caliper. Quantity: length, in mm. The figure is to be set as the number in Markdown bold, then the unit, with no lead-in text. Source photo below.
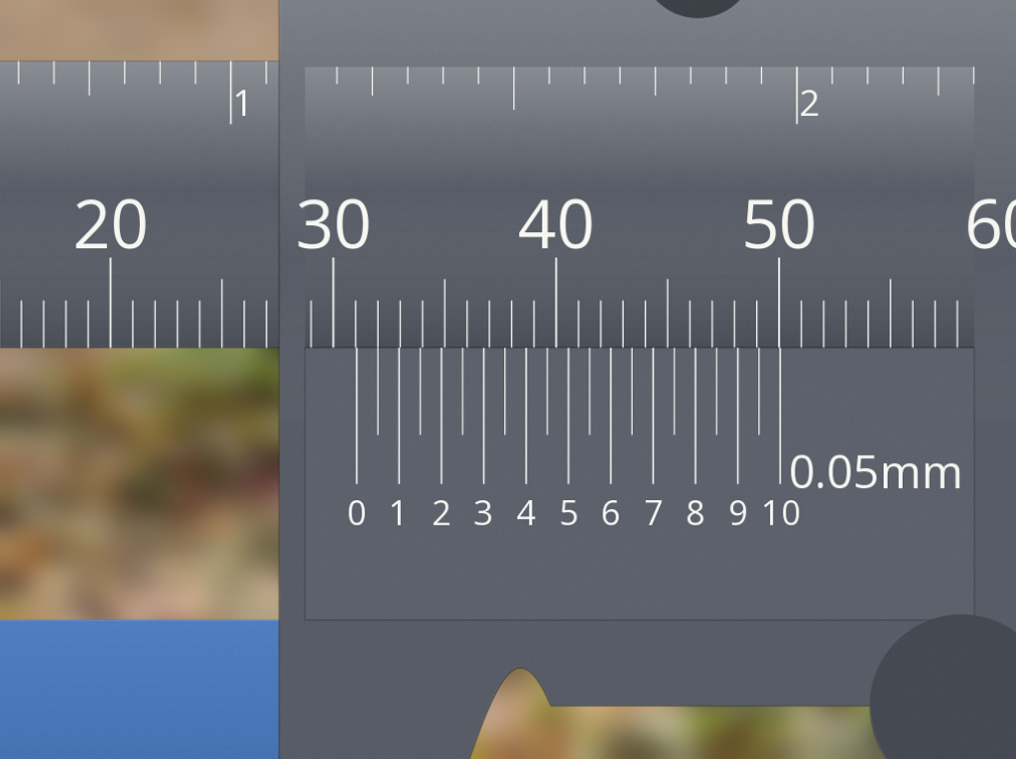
**31.05** mm
